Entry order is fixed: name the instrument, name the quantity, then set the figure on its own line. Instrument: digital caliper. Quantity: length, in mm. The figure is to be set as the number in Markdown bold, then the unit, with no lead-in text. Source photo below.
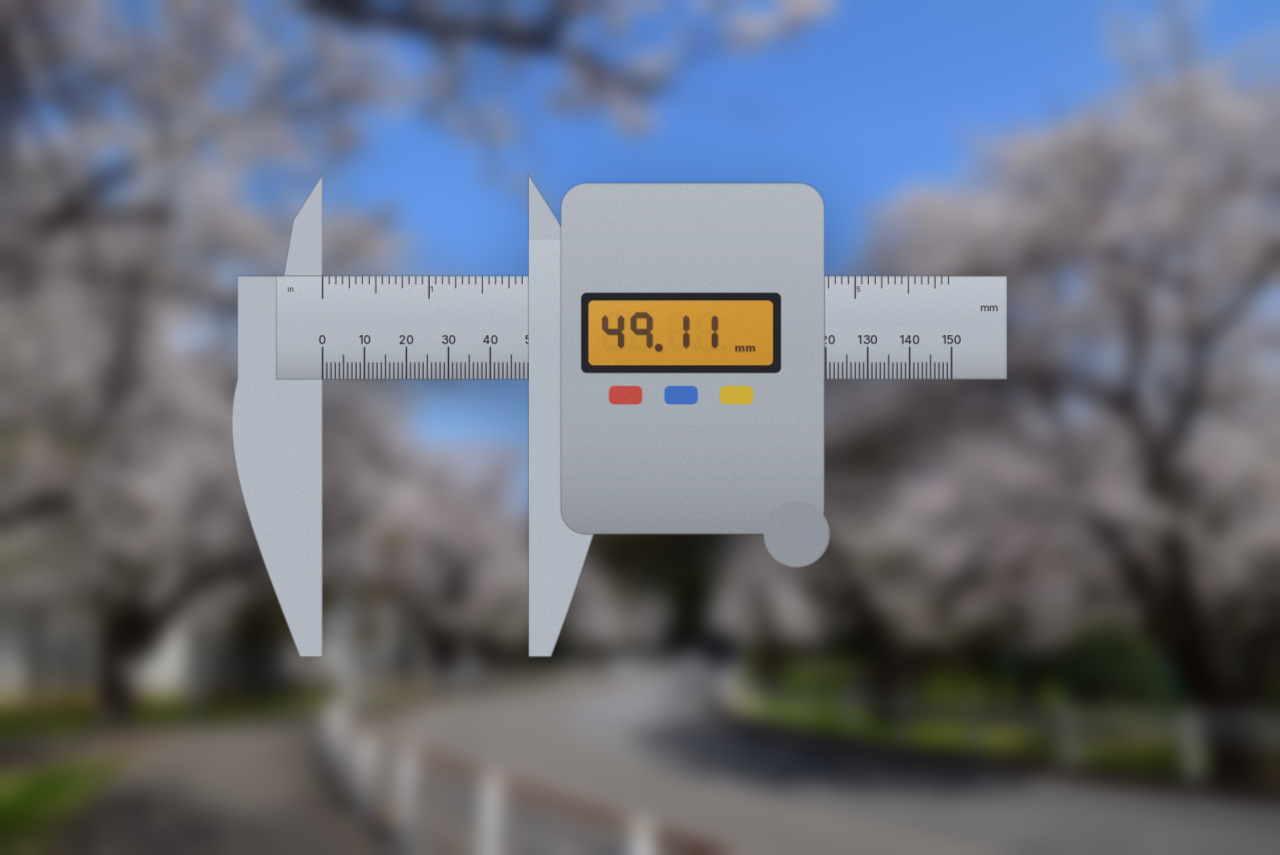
**49.11** mm
